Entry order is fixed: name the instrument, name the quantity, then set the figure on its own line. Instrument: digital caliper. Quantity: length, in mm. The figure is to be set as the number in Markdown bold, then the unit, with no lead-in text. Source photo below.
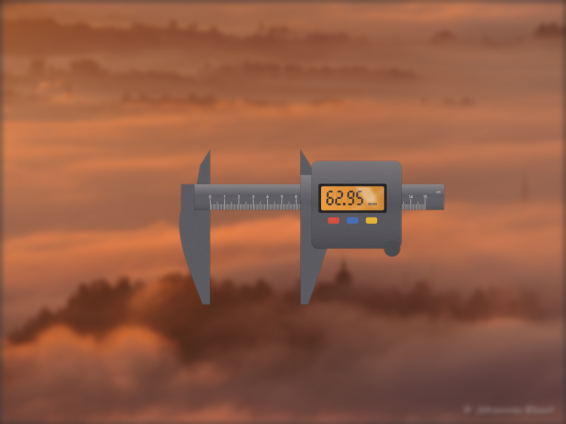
**62.95** mm
